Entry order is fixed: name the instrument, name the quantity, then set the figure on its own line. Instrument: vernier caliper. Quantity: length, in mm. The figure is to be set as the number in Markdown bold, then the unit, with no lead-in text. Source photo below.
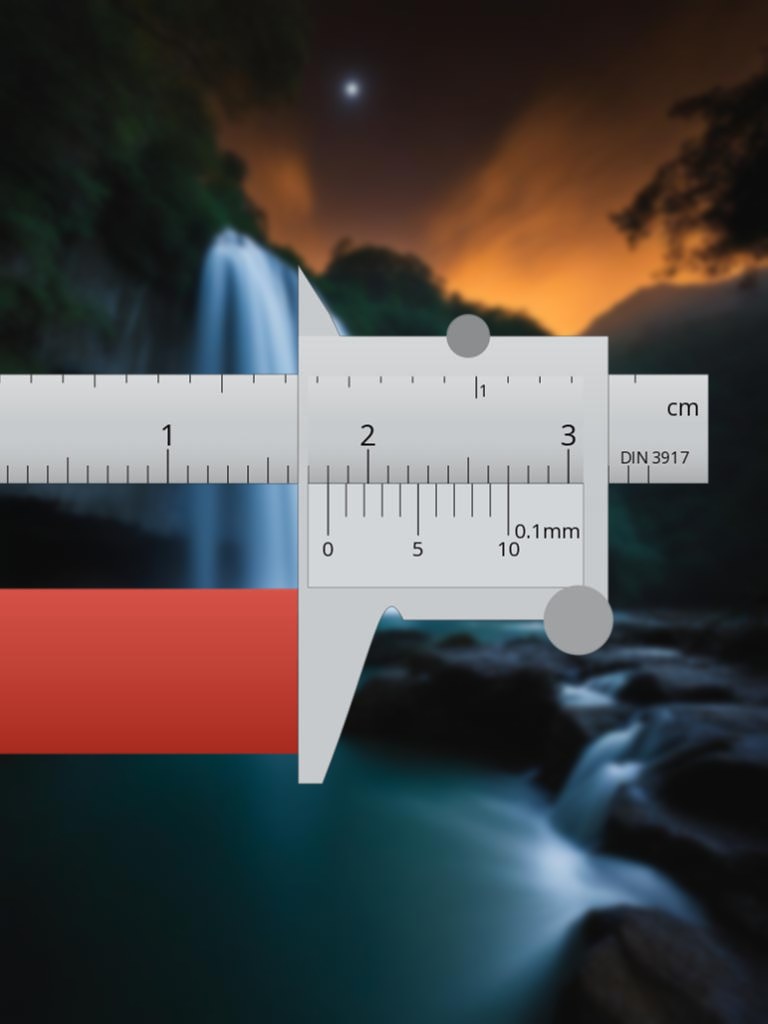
**18.0** mm
